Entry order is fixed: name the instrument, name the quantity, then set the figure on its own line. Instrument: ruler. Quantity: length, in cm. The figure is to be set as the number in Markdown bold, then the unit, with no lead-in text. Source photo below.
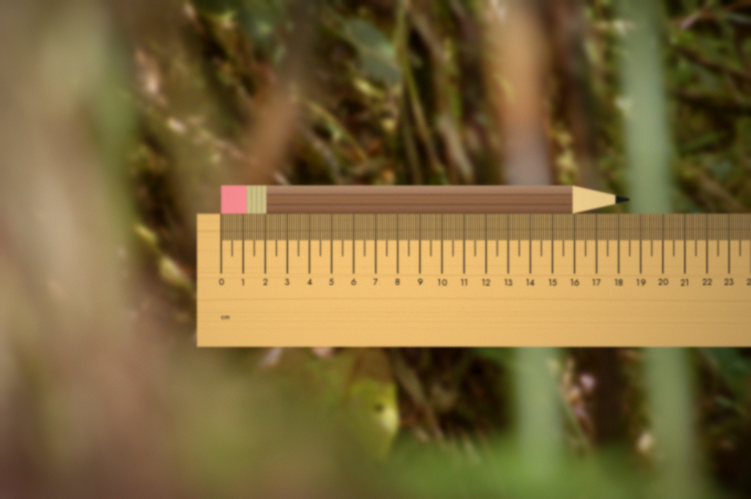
**18.5** cm
